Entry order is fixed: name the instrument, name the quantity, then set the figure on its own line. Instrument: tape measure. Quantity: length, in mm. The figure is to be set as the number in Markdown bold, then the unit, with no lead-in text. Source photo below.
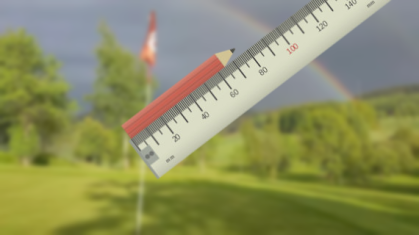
**75** mm
